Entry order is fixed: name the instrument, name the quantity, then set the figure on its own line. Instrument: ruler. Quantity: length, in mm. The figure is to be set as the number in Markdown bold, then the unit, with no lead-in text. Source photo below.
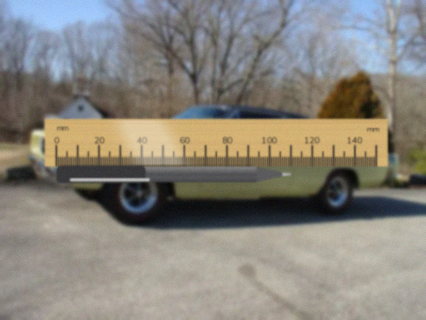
**110** mm
